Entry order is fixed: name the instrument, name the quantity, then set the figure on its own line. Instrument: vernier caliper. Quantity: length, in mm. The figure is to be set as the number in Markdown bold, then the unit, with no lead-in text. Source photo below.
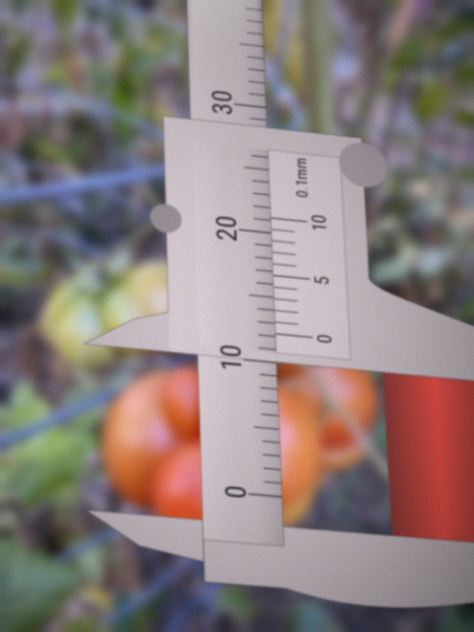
**12.2** mm
